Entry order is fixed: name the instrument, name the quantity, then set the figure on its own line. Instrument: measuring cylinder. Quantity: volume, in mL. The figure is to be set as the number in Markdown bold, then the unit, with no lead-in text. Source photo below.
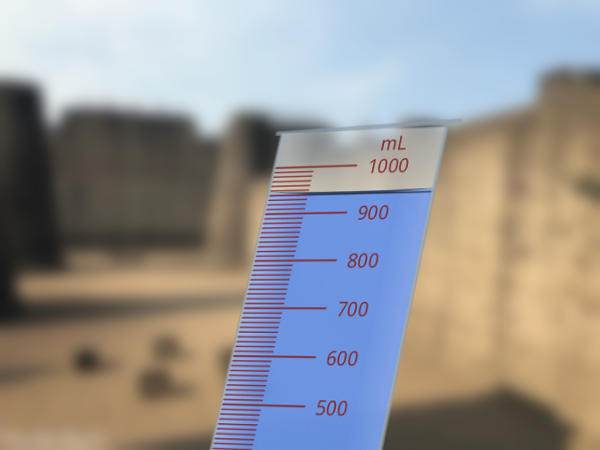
**940** mL
